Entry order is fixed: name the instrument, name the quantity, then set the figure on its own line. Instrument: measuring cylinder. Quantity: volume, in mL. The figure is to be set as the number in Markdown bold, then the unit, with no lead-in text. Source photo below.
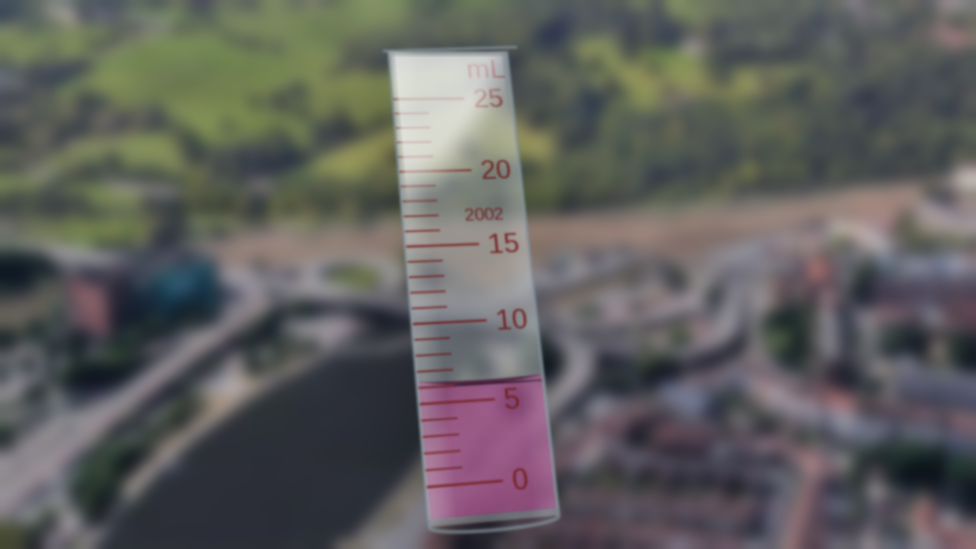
**6** mL
